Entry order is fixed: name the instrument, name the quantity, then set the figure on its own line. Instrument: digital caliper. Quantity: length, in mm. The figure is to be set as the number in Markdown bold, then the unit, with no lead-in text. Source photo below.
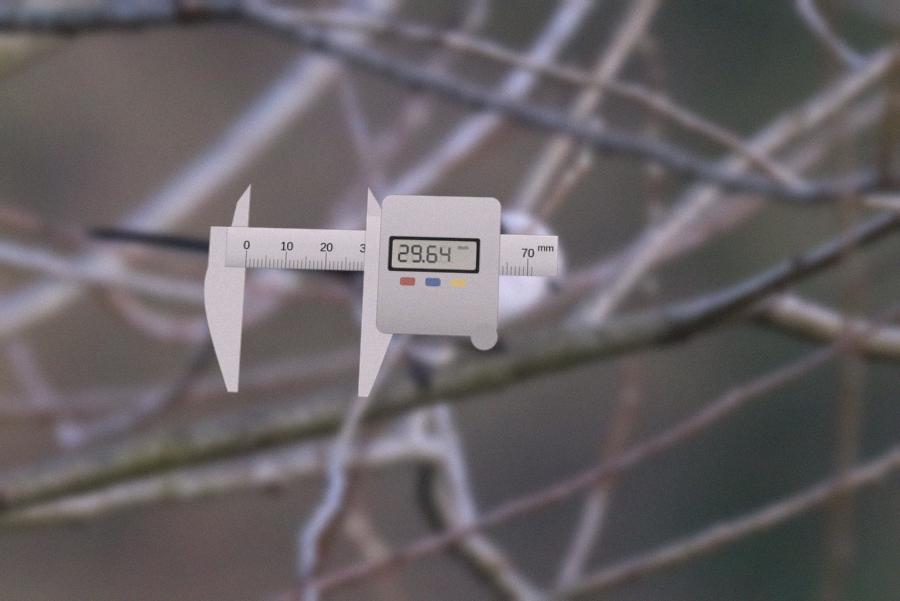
**29.64** mm
